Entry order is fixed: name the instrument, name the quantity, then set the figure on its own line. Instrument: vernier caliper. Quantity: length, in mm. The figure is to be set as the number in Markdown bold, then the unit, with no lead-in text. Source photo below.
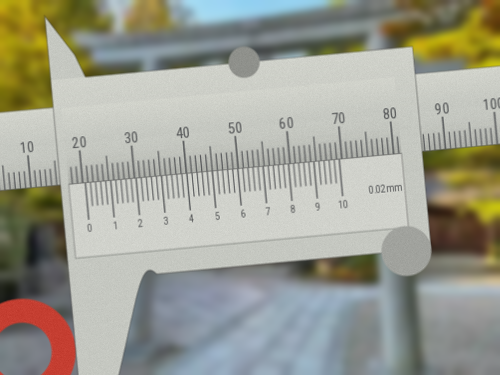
**20.5** mm
